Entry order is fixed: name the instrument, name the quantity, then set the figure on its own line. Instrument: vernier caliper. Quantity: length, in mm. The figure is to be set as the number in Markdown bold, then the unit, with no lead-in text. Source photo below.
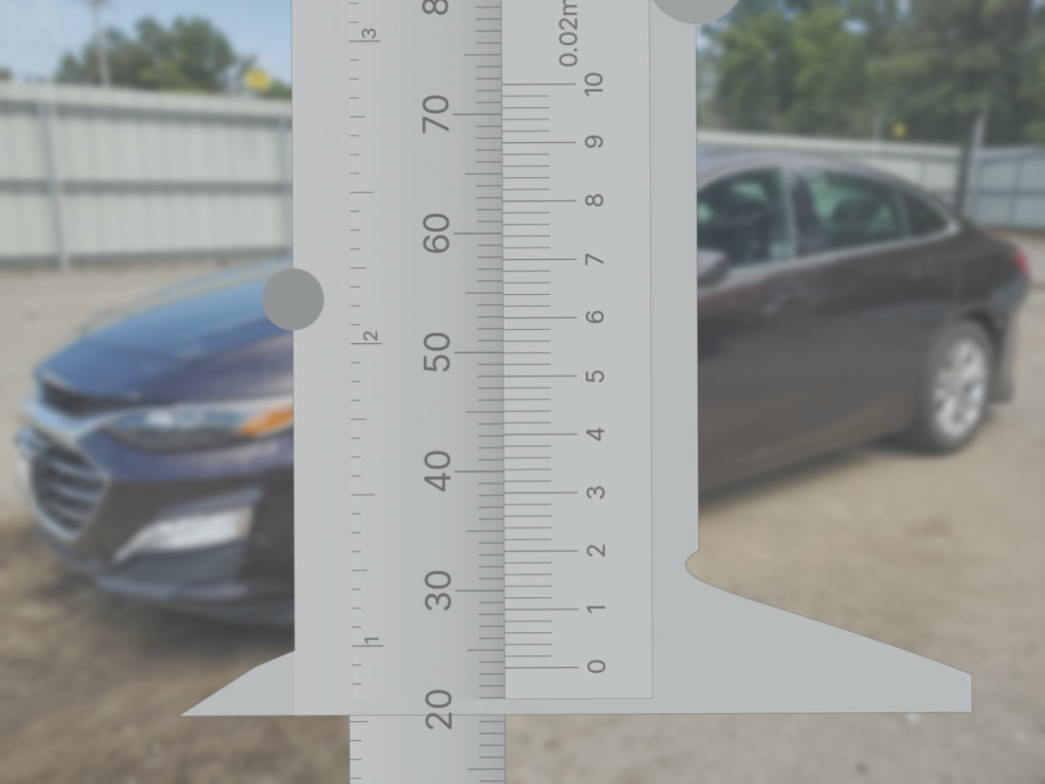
**23.5** mm
